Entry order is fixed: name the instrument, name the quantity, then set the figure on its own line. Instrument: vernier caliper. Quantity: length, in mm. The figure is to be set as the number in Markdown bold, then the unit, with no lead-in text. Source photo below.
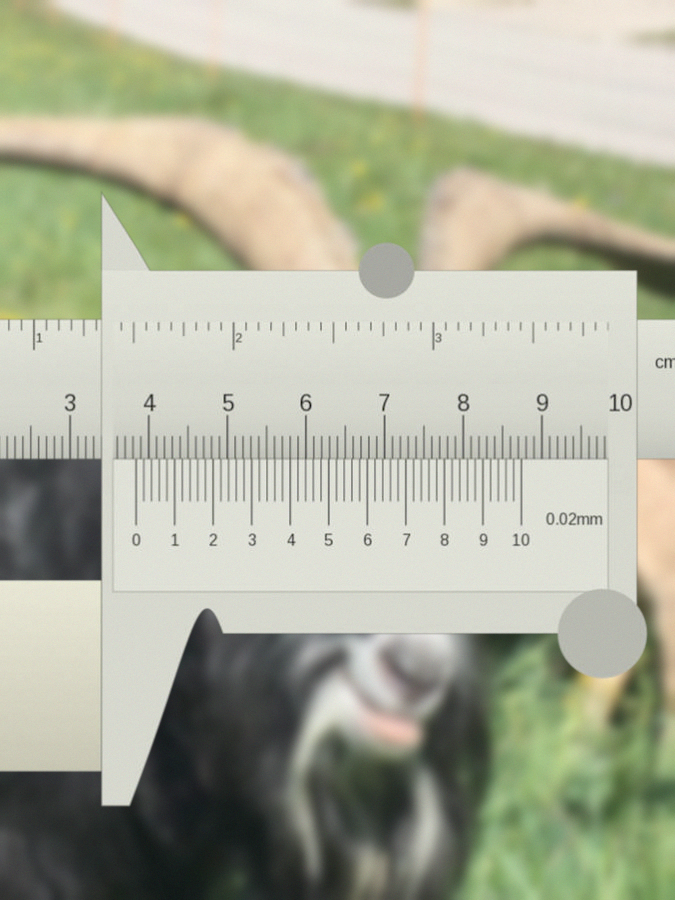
**38.4** mm
